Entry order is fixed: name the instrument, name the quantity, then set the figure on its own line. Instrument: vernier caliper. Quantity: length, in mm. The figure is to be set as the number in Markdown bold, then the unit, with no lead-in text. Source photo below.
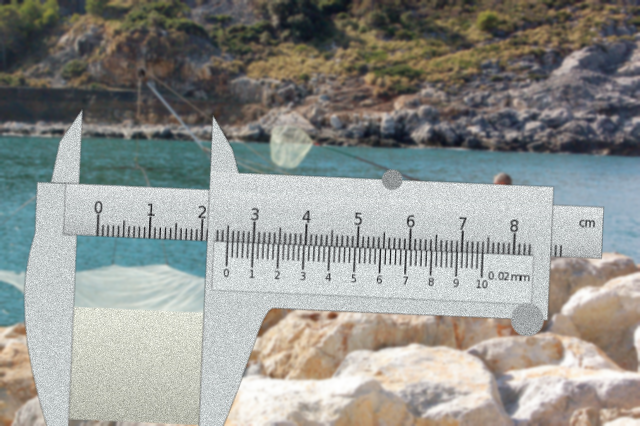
**25.0** mm
